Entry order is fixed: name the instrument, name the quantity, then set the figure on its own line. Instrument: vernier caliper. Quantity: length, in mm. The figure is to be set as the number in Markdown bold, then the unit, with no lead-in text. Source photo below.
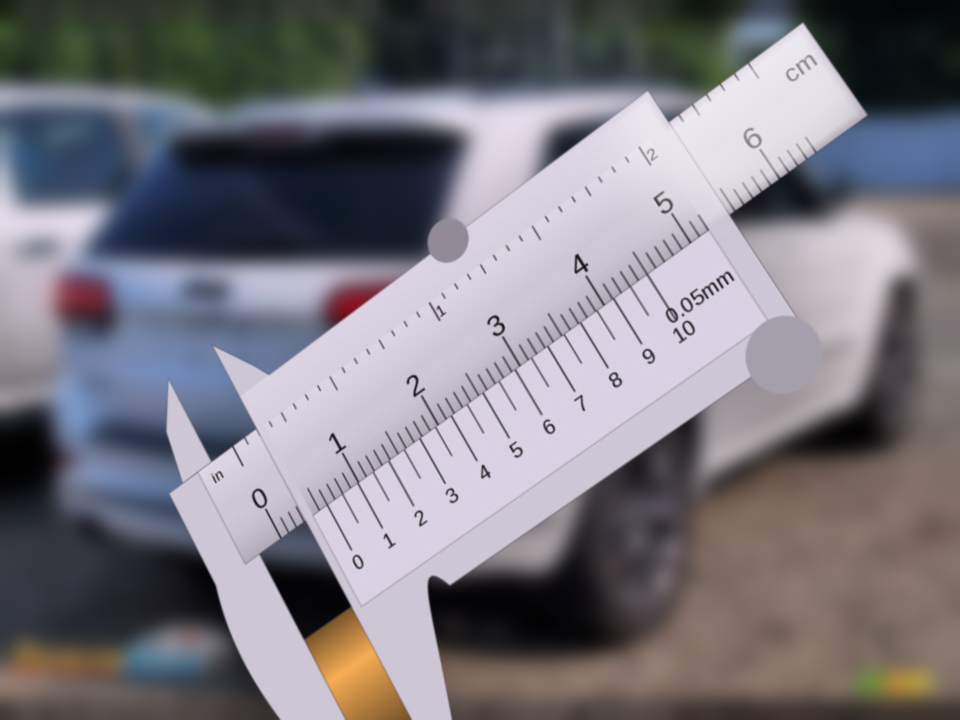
**6.0** mm
